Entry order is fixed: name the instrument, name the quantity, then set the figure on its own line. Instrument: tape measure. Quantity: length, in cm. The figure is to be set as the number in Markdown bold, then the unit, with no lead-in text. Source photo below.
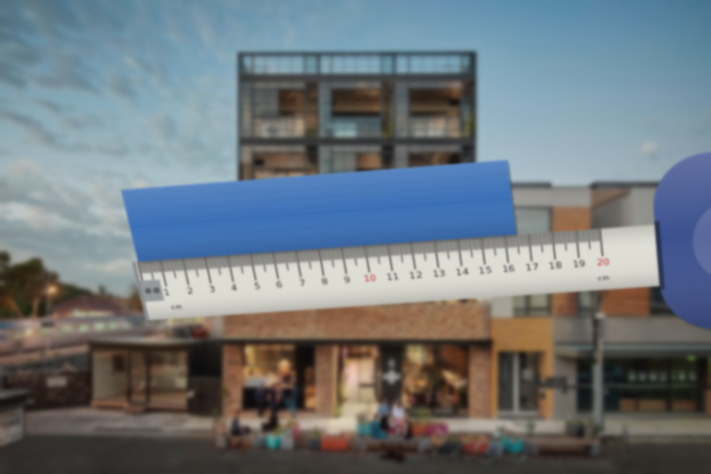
**16.5** cm
